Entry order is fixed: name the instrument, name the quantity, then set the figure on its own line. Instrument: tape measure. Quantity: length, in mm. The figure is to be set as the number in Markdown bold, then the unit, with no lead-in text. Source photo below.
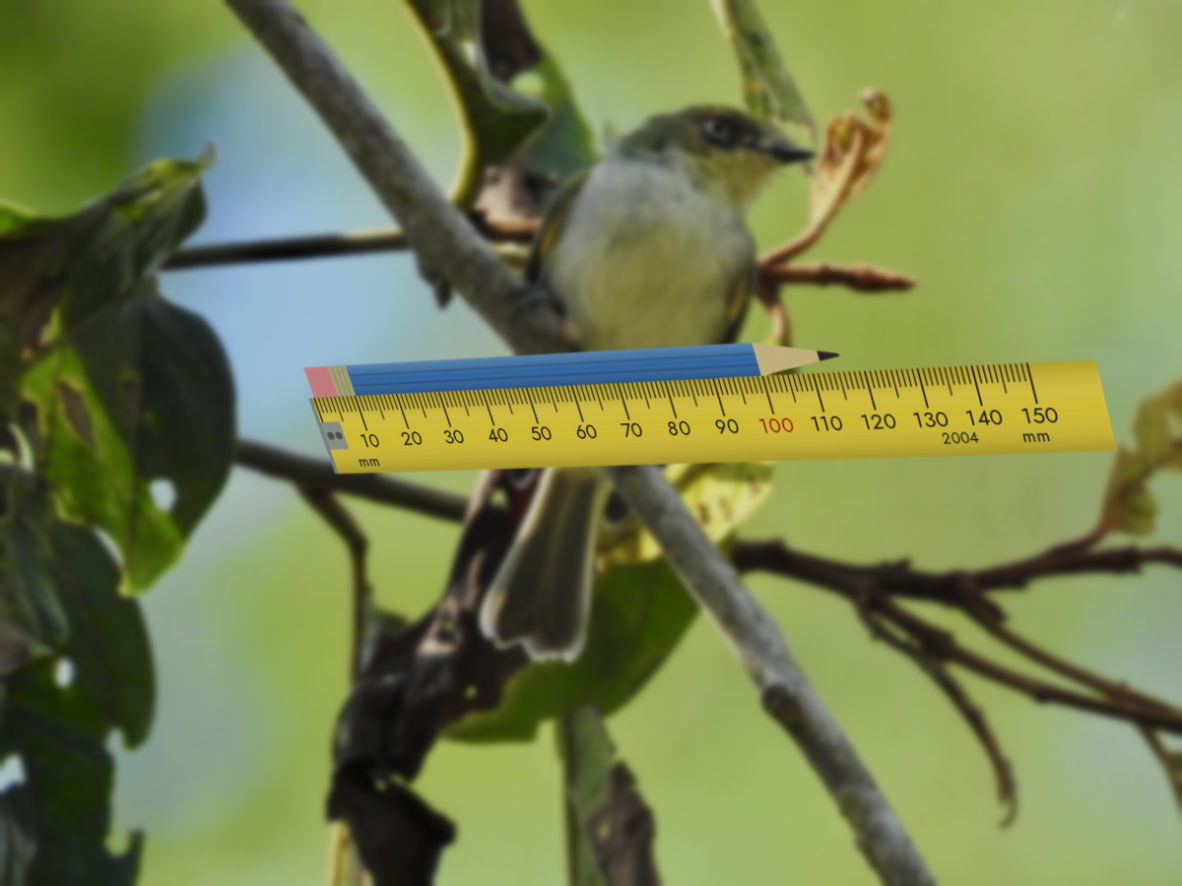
**116** mm
